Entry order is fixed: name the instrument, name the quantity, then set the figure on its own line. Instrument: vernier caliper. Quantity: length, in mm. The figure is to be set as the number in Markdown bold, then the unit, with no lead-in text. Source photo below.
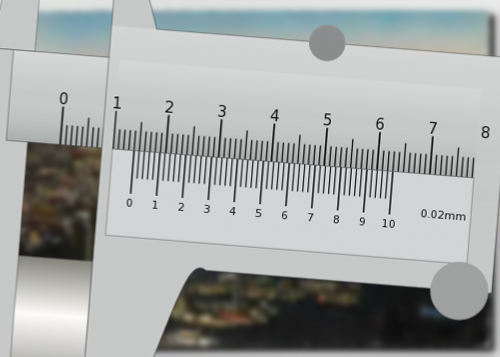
**14.0** mm
